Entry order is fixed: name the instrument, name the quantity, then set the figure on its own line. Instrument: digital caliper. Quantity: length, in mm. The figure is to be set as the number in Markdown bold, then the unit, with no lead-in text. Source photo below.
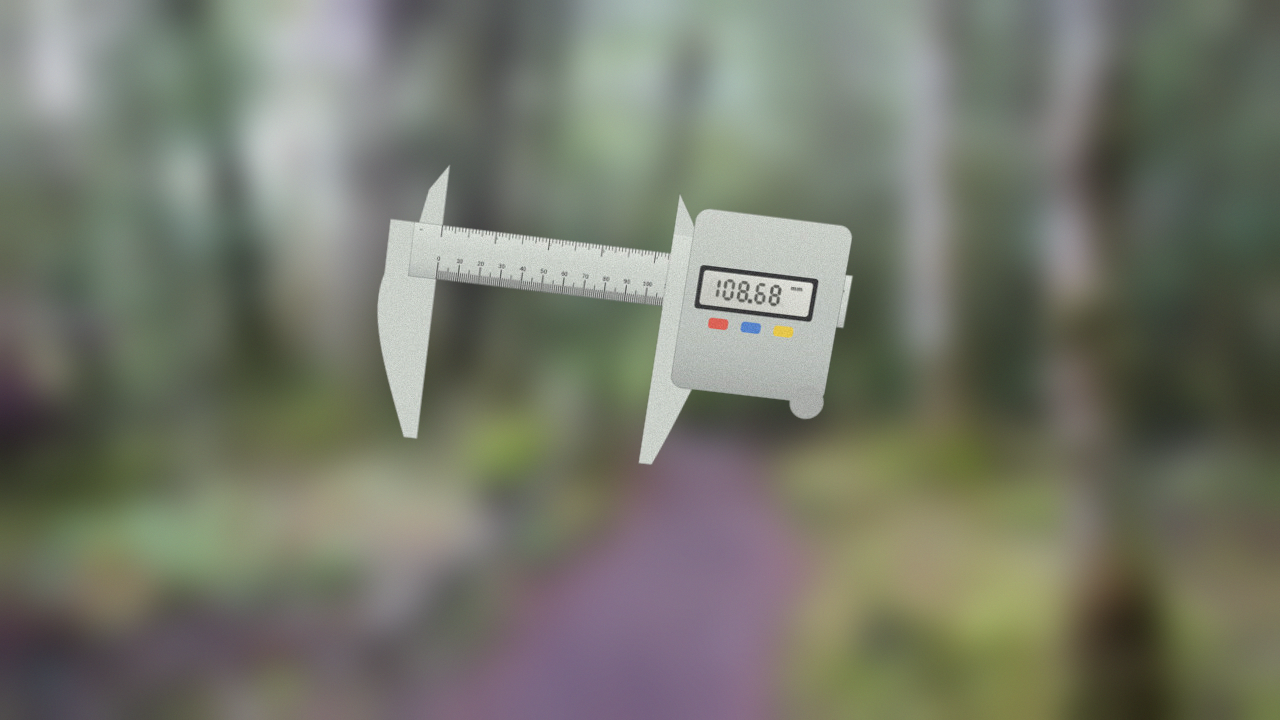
**108.68** mm
